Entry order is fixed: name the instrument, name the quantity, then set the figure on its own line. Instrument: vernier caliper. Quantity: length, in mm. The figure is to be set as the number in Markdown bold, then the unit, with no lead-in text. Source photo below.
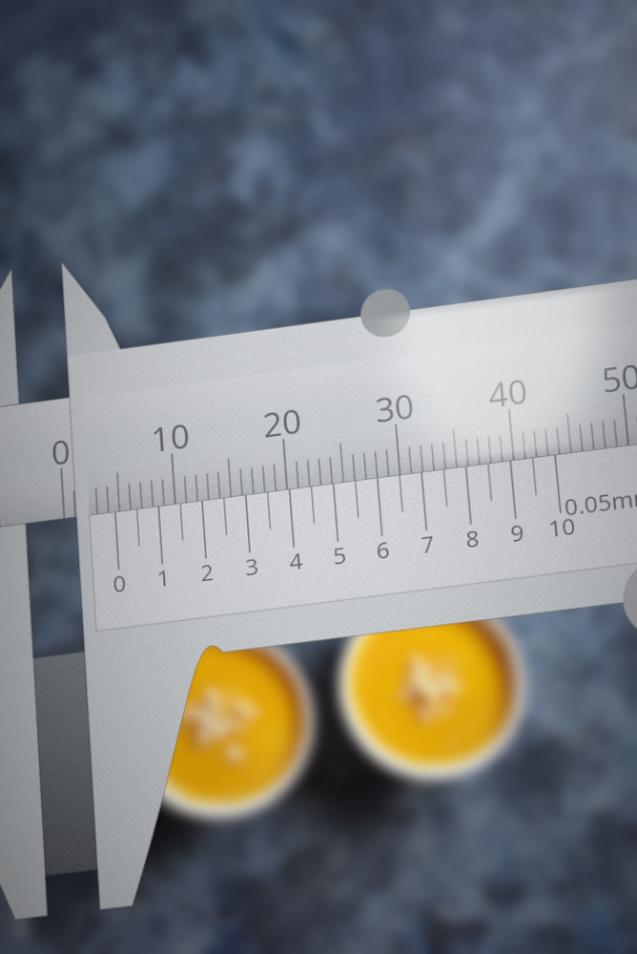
**4.6** mm
